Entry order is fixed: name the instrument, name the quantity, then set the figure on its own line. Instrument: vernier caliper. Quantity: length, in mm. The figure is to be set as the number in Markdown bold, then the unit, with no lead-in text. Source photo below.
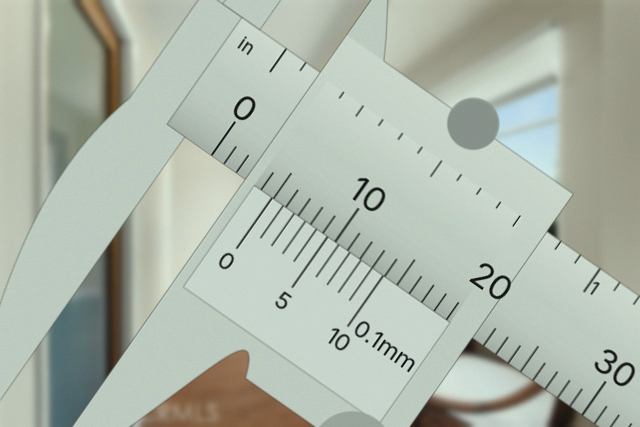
**4.9** mm
